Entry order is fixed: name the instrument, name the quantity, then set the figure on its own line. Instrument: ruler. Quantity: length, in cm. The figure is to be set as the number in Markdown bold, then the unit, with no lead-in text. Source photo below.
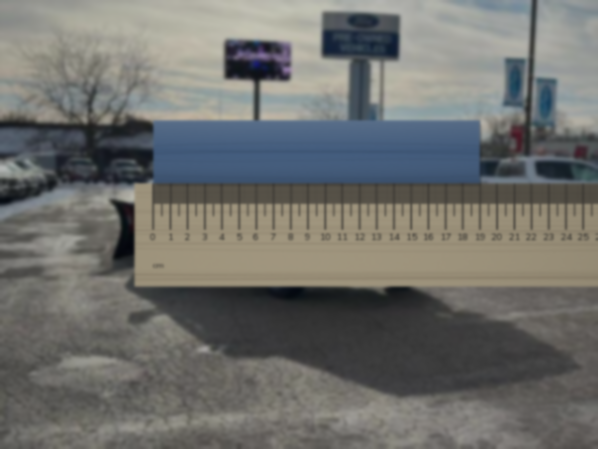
**19** cm
